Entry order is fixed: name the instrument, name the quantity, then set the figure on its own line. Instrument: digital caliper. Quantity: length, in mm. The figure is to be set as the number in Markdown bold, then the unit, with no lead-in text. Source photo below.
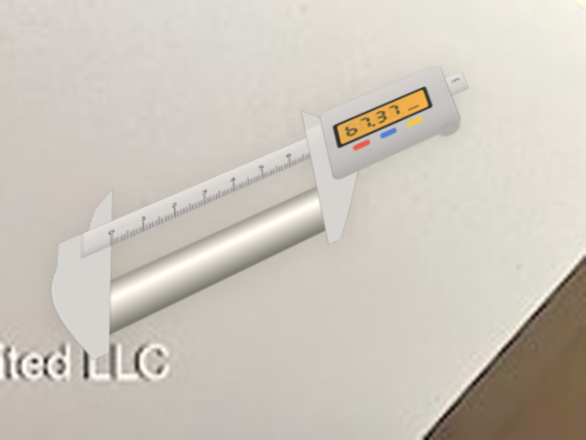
**67.37** mm
